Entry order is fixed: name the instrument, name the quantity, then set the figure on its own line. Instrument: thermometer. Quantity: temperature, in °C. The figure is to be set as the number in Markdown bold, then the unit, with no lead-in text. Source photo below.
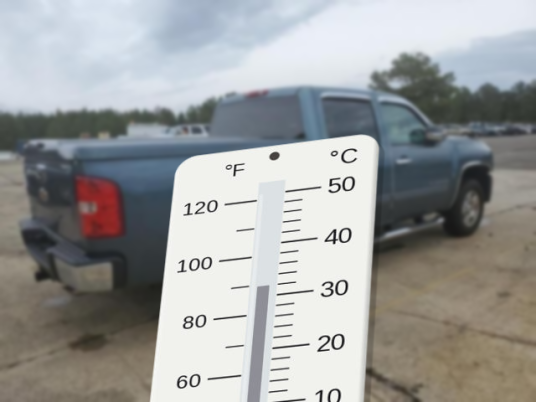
**32** °C
